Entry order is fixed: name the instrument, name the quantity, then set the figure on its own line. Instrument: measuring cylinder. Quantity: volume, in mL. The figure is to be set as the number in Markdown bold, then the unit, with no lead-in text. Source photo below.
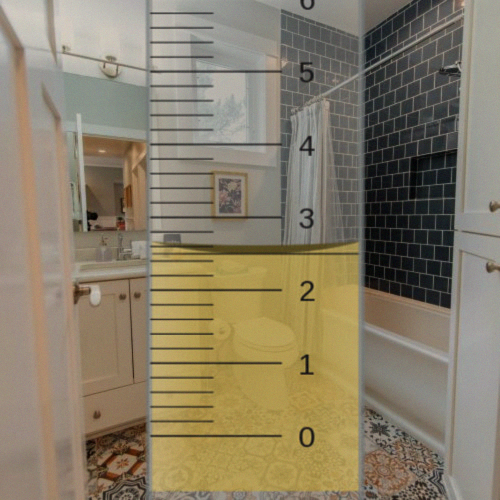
**2.5** mL
